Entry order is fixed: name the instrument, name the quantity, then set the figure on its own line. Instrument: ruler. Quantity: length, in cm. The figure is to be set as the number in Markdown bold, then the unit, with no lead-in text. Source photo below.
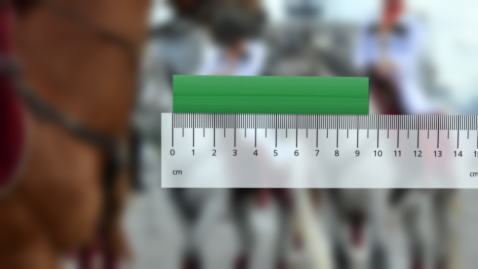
**9.5** cm
